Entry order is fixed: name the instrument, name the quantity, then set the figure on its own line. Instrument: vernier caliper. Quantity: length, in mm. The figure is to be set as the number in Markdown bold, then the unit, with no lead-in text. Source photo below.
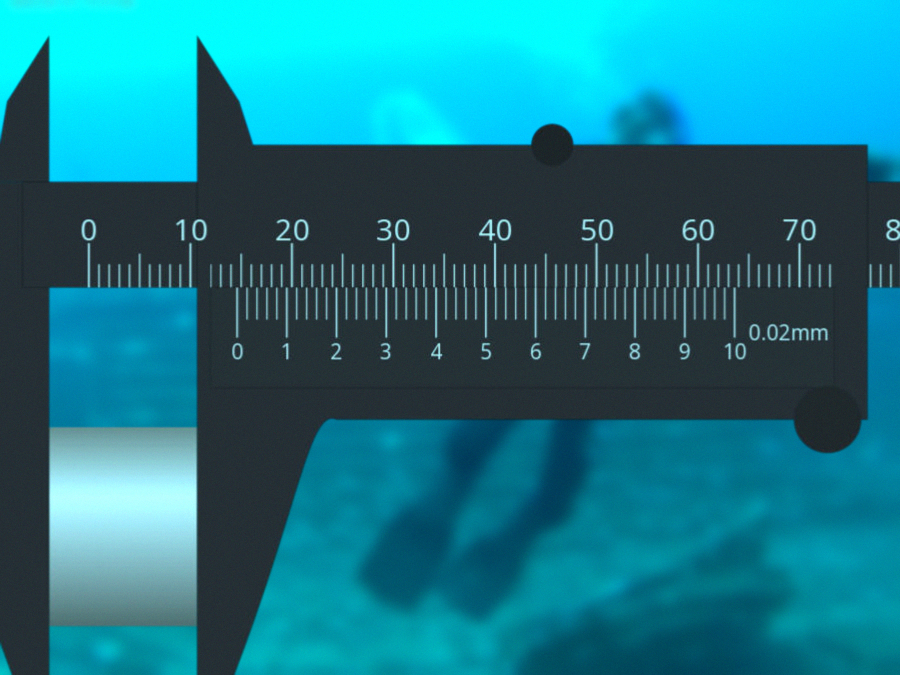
**14.6** mm
